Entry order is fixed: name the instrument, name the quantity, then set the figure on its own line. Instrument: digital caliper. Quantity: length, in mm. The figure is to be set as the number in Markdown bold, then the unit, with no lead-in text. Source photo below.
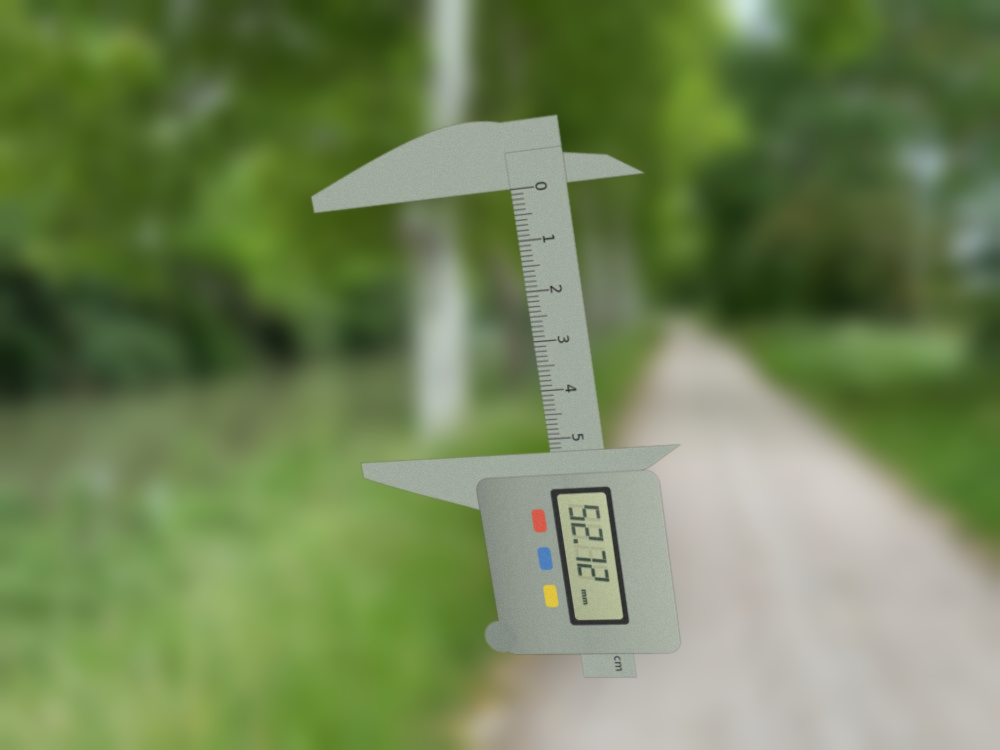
**52.72** mm
